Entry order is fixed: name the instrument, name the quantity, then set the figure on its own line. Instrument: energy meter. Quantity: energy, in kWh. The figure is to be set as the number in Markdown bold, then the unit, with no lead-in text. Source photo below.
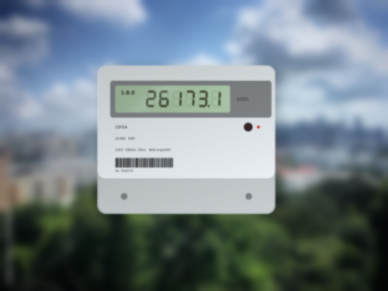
**26173.1** kWh
